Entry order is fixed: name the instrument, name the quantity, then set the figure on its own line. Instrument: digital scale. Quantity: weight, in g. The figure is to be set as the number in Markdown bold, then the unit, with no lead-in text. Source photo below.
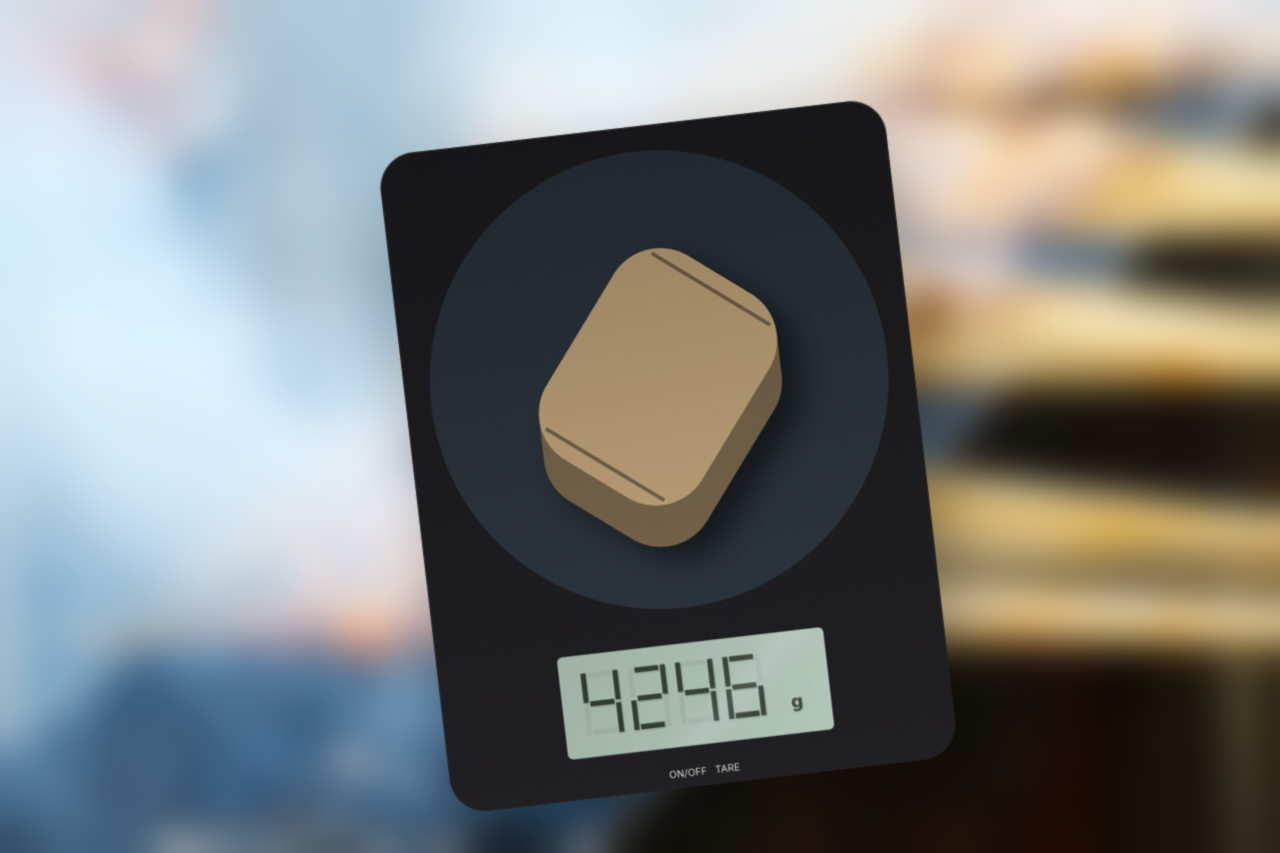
**4246** g
